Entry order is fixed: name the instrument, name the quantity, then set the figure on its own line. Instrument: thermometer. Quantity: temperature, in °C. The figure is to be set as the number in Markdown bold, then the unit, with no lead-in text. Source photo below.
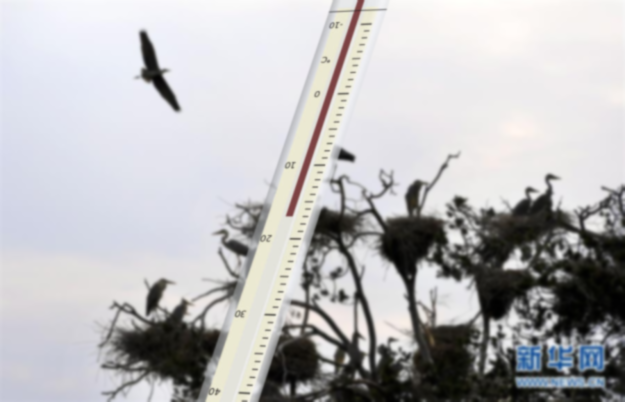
**17** °C
